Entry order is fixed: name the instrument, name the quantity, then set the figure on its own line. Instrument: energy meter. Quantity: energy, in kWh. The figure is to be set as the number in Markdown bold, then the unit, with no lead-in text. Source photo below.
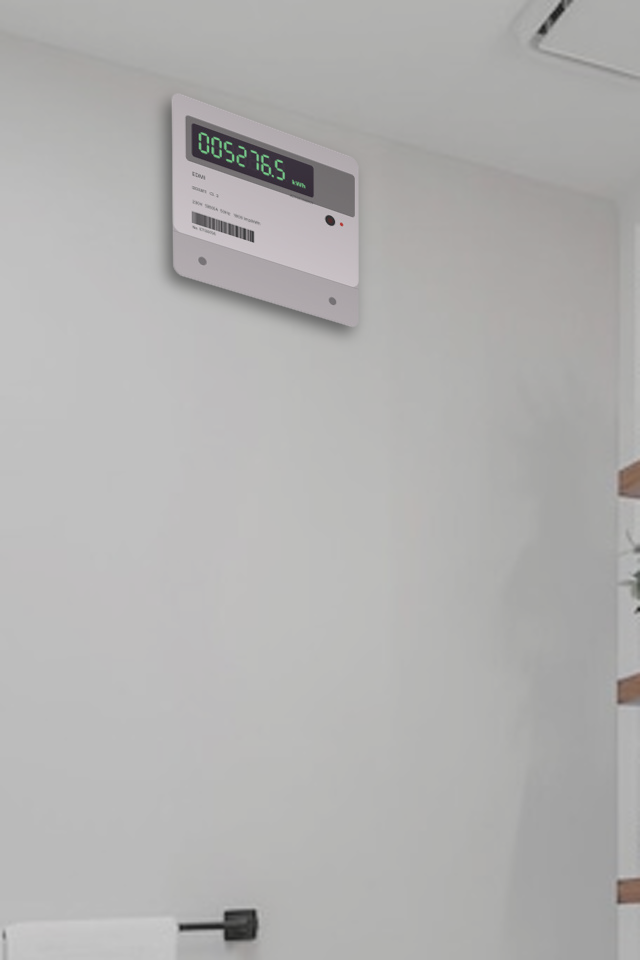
**5276.5** kWh
